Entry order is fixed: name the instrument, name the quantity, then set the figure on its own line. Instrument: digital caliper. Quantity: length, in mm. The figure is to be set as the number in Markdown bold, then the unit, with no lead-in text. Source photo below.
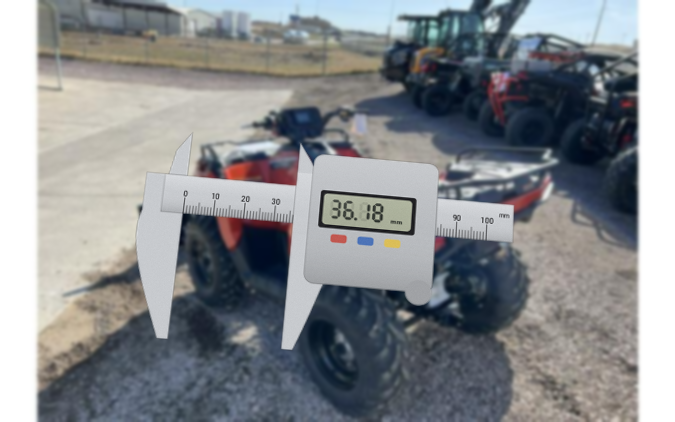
**36.18** mm
